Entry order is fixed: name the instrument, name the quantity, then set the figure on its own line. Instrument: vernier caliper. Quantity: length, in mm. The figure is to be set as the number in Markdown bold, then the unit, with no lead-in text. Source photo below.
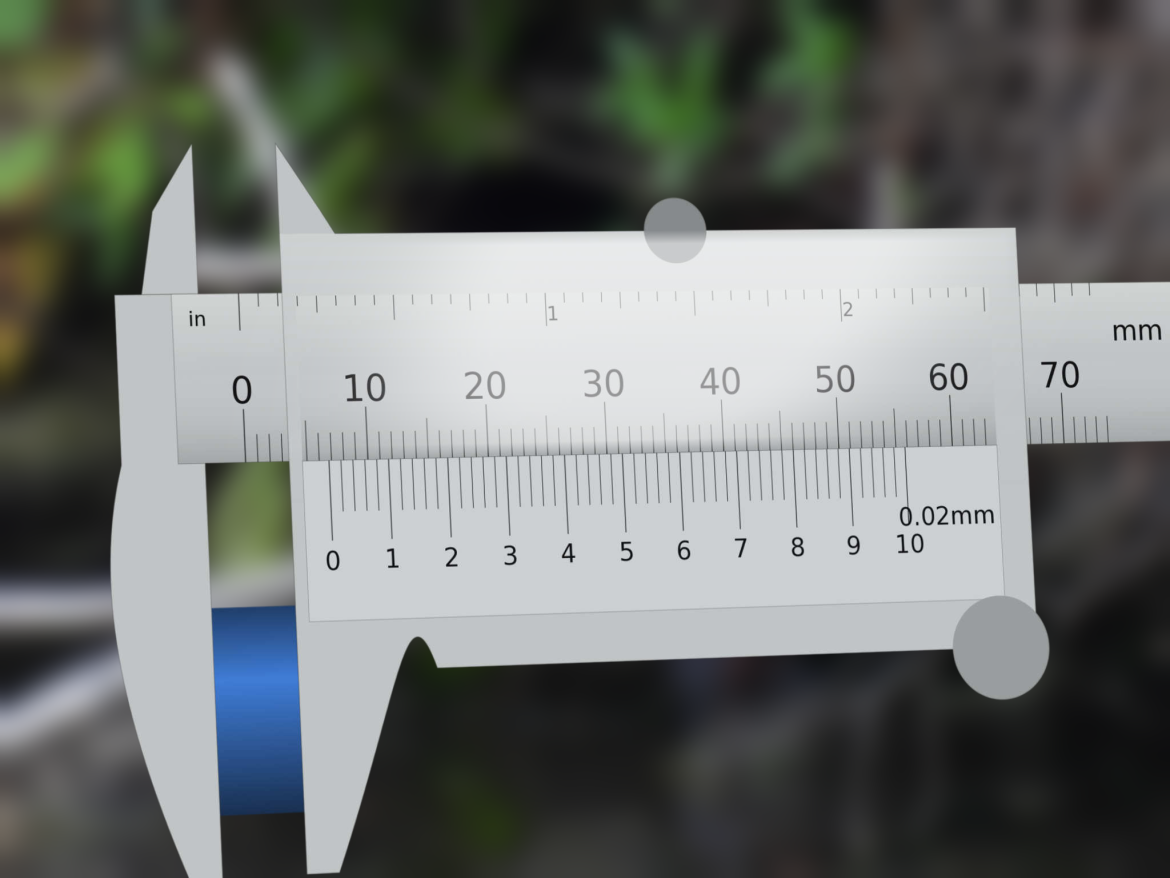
**6.8** mm
